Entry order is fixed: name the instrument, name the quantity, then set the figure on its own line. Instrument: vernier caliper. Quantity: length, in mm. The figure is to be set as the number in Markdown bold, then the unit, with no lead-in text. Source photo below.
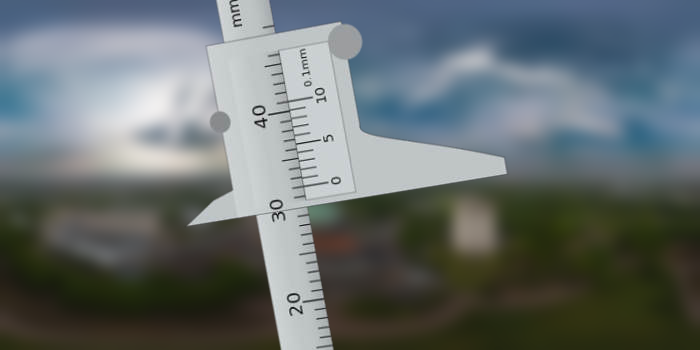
**32.0** mm
